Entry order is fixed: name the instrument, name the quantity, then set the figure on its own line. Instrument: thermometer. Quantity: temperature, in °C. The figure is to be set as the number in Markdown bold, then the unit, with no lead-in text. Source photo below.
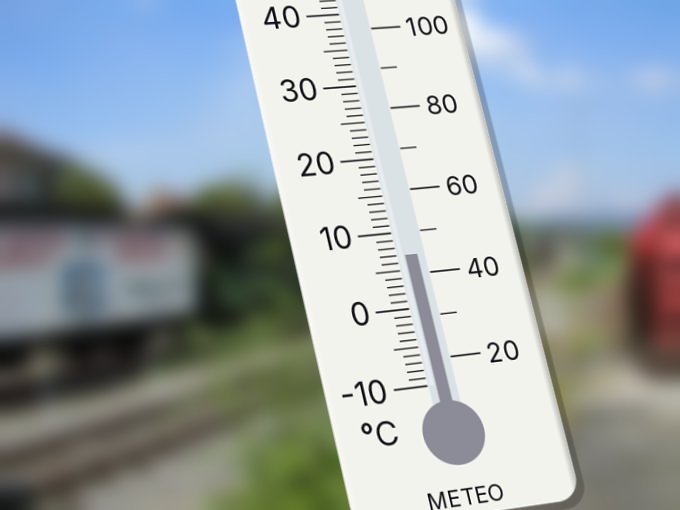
**7** °C
